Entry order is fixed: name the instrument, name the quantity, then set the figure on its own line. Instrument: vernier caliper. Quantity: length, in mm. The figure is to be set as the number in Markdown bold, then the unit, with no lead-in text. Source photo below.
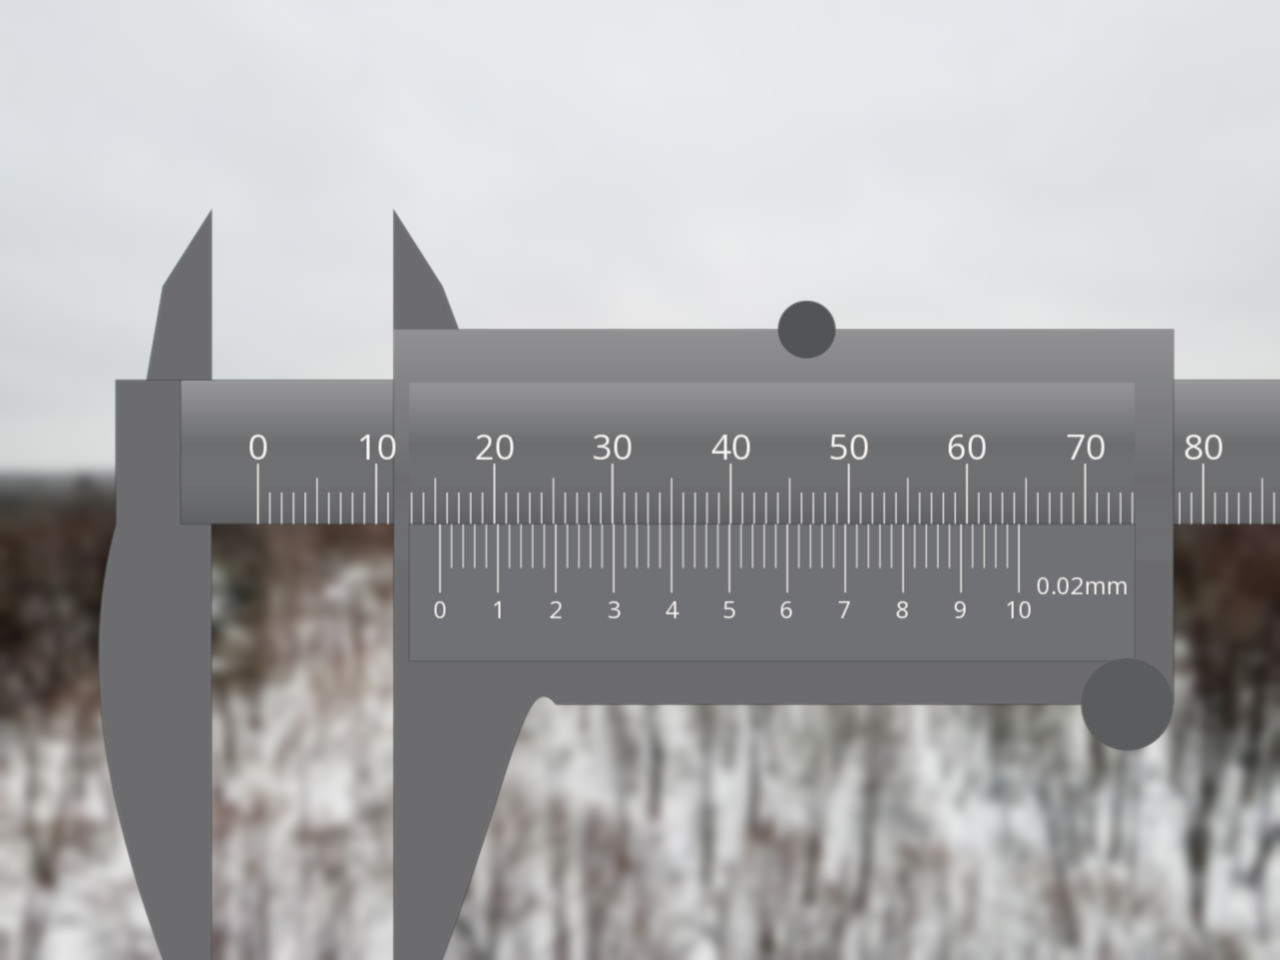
**15.4** mm
